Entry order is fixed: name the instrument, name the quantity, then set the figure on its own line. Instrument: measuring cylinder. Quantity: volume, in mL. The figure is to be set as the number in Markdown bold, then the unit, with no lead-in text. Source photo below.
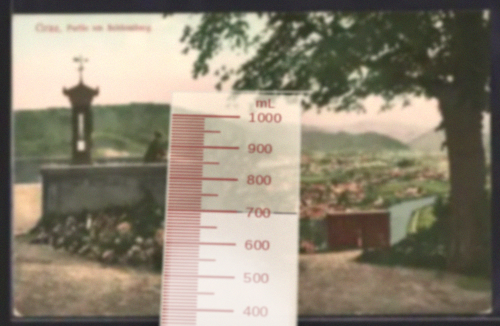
**700** mL
